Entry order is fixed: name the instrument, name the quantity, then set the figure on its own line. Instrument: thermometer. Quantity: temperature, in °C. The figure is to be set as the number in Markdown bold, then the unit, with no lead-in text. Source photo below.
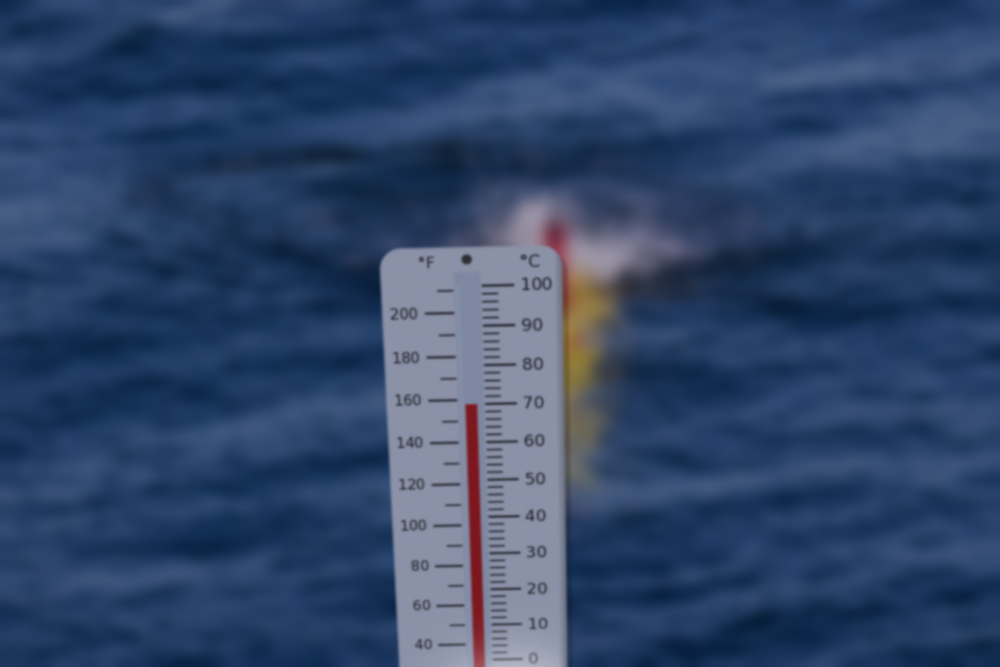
**70** °C
